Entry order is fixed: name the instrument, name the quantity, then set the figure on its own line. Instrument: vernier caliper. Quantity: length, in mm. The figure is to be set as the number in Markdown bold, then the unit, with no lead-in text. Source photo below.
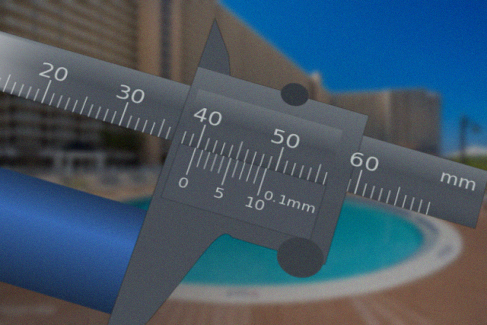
**39.8** mm
